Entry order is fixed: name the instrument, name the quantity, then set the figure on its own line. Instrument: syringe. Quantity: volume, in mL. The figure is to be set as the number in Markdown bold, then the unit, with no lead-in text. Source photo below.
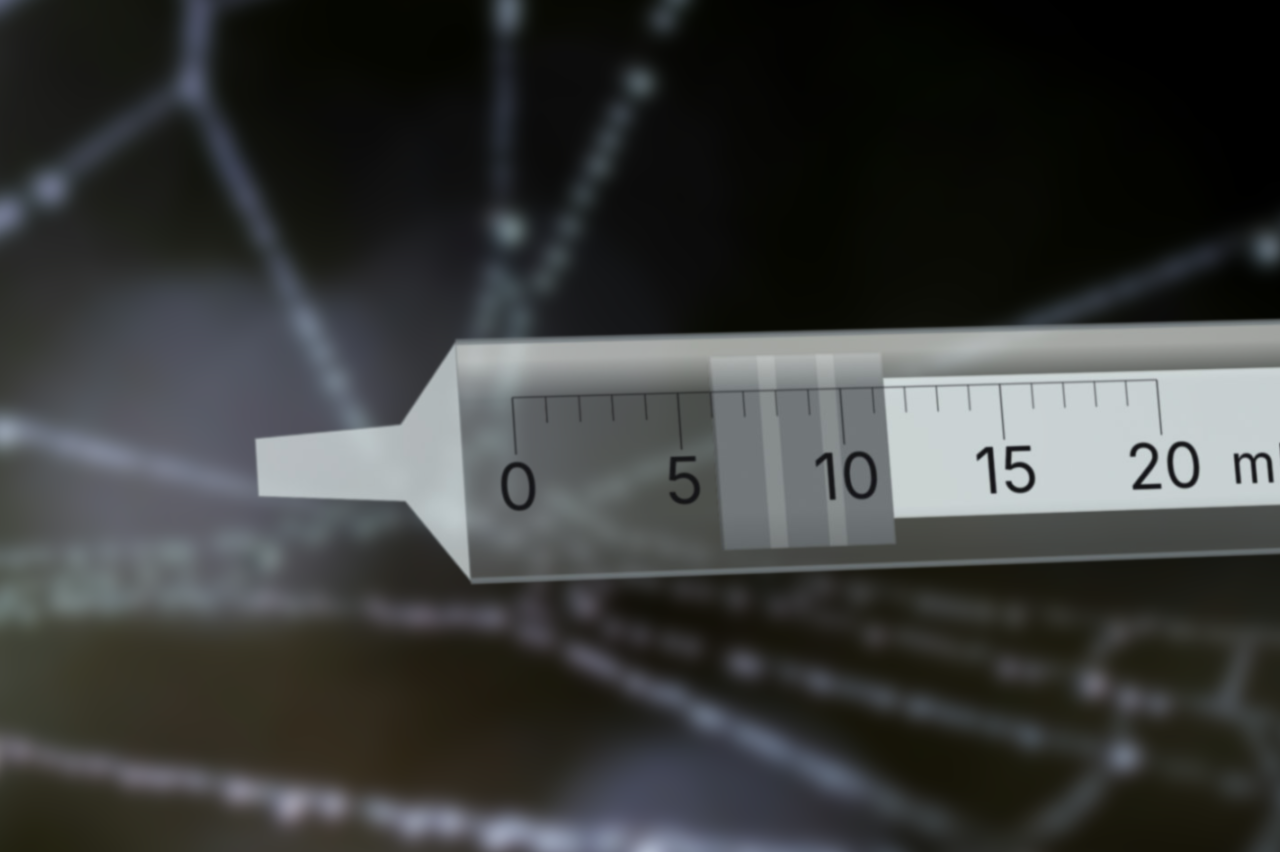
**6** mL
